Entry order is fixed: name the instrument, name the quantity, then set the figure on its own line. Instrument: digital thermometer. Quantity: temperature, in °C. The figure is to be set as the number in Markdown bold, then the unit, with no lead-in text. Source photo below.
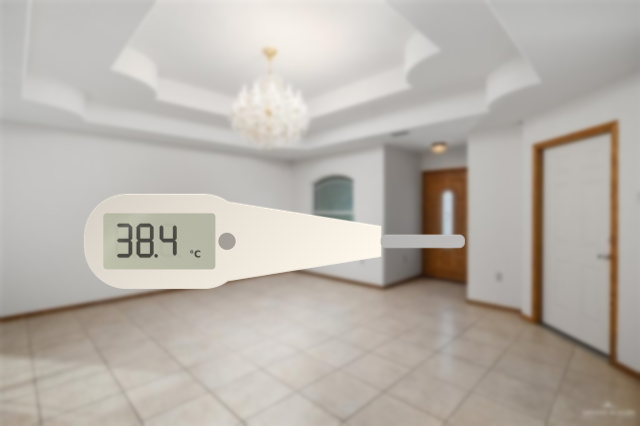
**38.4** °C
